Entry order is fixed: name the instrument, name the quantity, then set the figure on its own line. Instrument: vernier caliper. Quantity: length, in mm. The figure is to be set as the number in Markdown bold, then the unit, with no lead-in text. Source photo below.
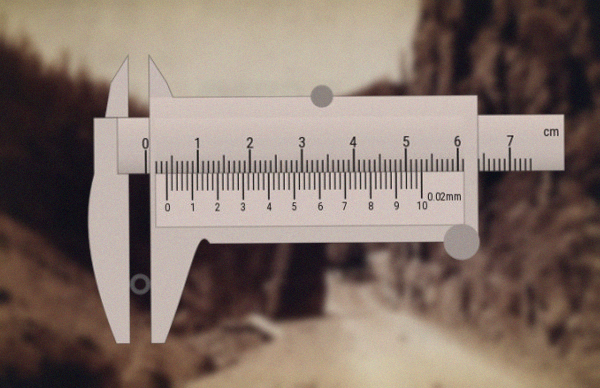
**4.0** mm
